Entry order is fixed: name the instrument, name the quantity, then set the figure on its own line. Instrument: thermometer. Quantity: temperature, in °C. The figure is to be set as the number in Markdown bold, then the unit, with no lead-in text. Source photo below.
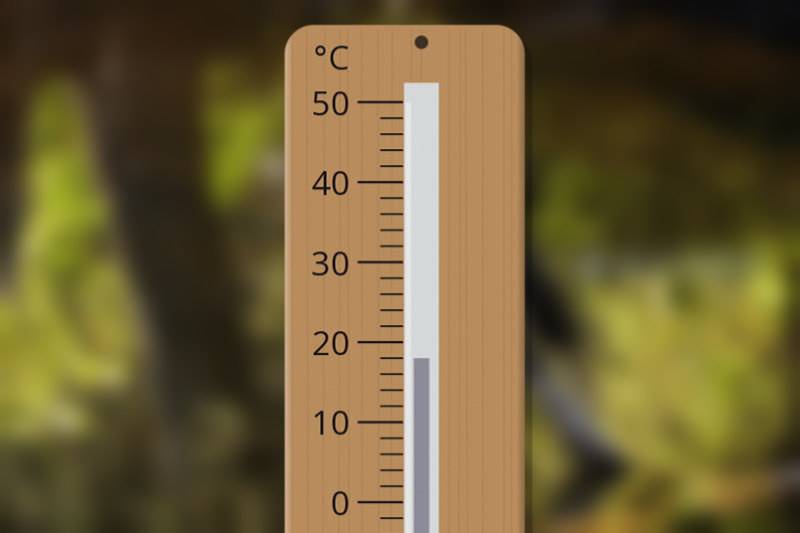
**18** °C
